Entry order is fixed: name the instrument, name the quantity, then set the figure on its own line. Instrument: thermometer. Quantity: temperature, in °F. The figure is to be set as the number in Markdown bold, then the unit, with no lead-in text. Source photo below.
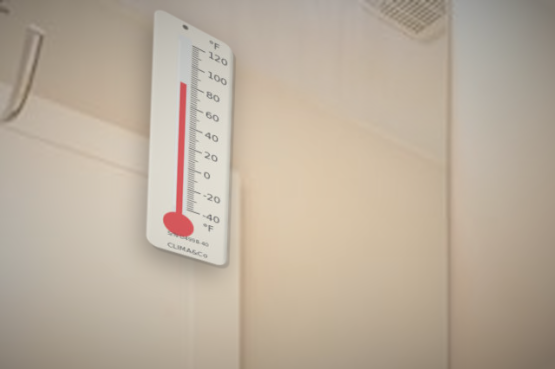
**80** °F
